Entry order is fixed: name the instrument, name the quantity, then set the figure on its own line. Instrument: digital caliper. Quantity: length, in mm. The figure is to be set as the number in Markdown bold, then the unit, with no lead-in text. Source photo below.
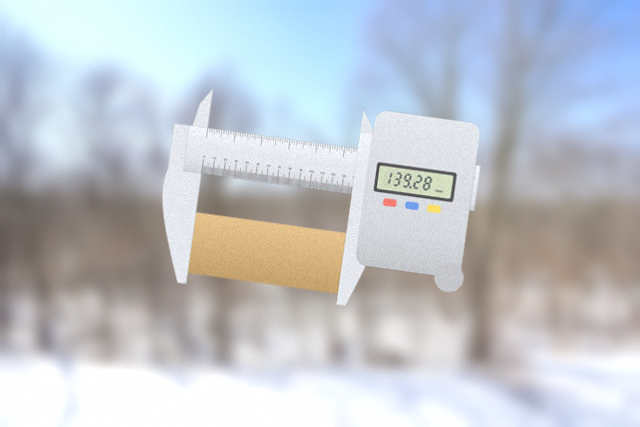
**139.28** mm
